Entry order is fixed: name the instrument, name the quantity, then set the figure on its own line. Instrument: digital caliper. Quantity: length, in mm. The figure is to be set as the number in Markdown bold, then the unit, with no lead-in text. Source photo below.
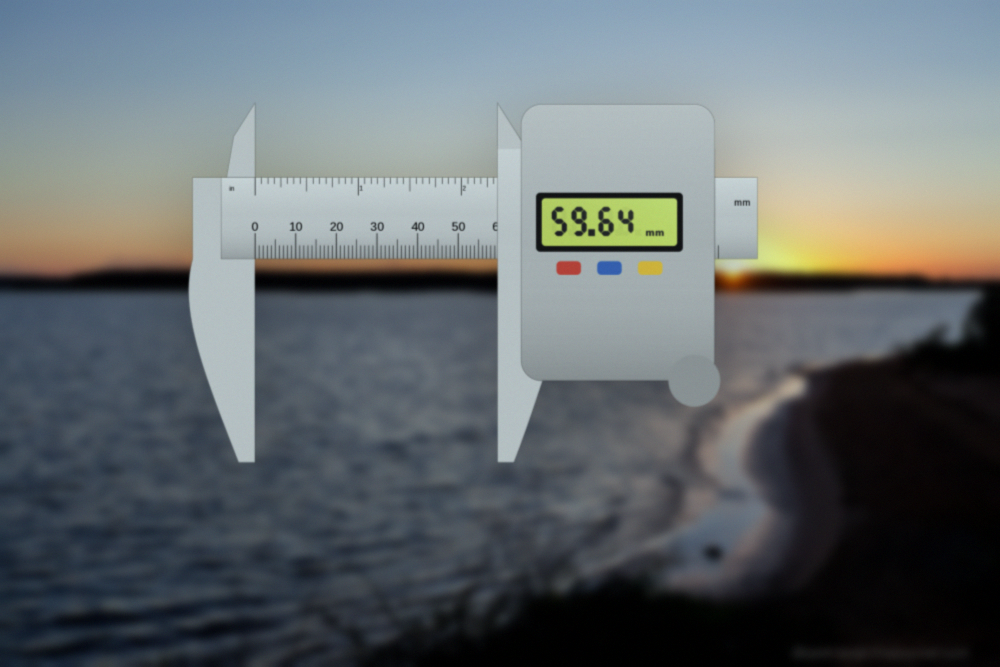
**59.64** mm
